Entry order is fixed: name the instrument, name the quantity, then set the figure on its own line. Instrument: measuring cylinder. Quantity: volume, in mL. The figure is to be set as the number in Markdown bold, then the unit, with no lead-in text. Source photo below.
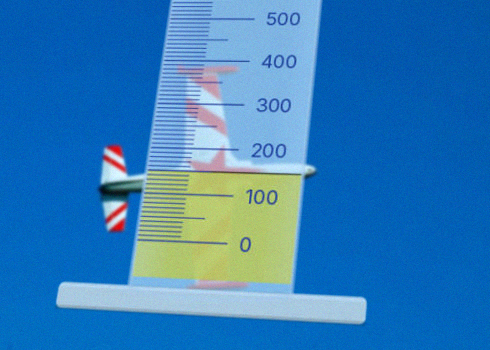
**150** mL
